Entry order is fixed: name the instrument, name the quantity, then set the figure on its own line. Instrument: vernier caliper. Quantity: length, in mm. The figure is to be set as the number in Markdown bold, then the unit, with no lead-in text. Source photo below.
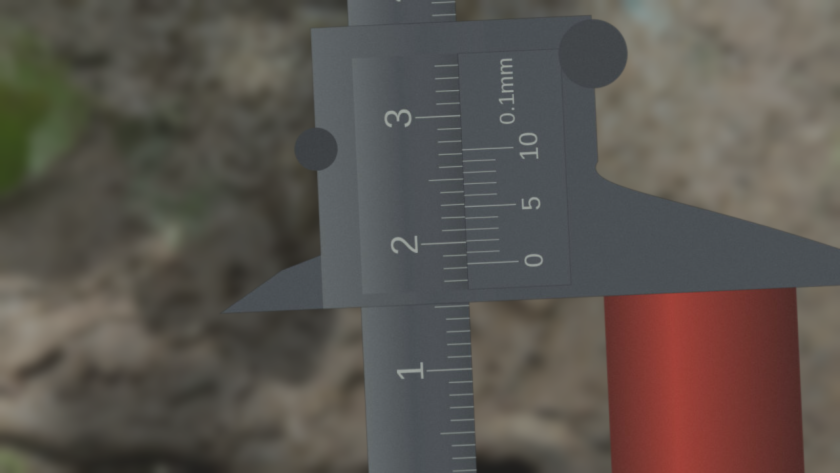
**18.3** mm
